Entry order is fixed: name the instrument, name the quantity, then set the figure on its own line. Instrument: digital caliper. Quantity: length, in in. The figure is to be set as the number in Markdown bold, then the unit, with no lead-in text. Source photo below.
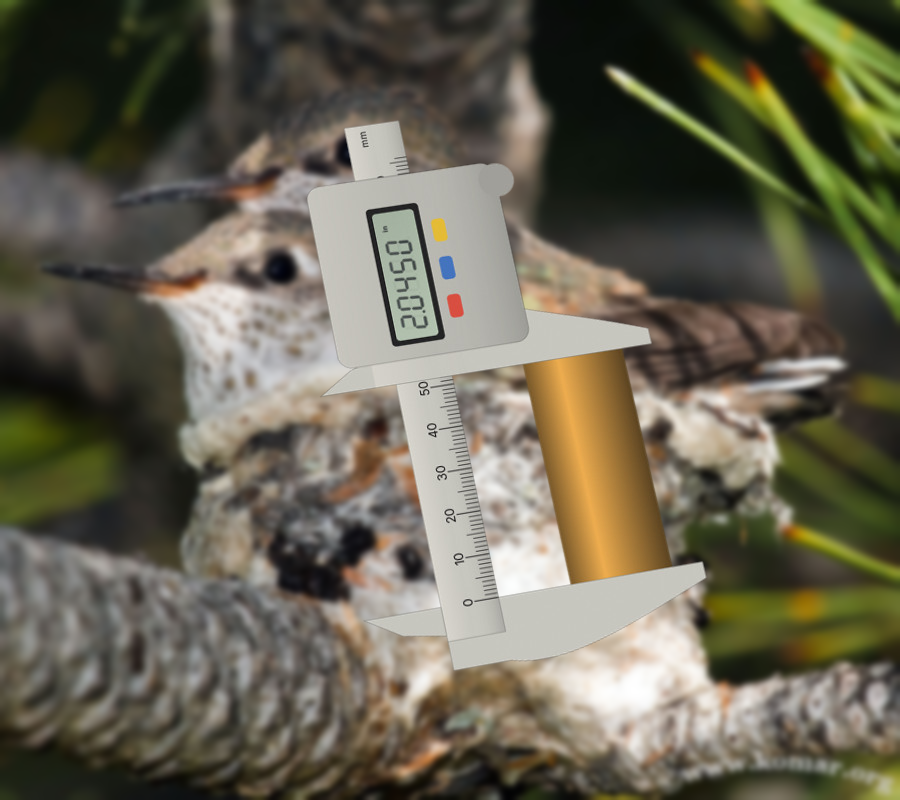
**2.0450** in
